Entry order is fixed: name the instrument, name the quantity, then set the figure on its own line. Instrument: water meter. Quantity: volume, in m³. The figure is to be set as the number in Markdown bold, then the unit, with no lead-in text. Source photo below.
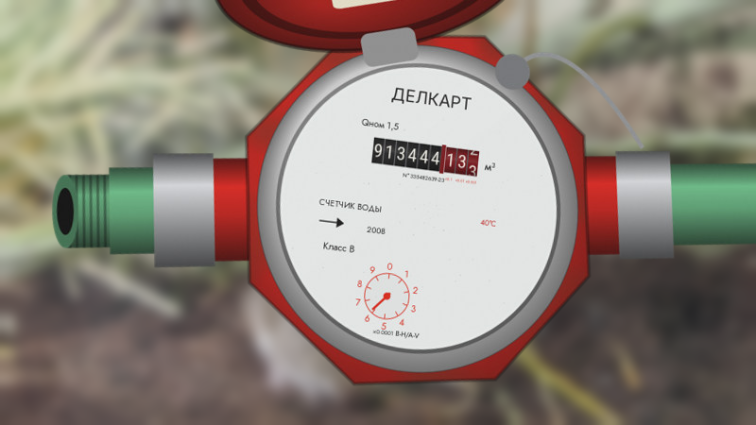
**913444.1326** m³
